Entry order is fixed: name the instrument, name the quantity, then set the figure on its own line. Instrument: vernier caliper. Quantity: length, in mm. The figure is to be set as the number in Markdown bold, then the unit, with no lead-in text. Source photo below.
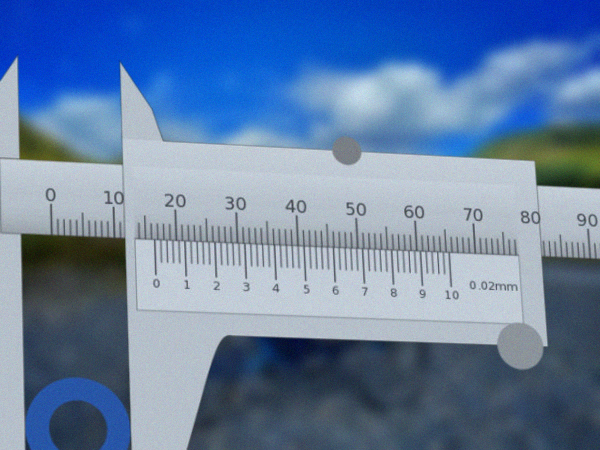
**16.5** mm
